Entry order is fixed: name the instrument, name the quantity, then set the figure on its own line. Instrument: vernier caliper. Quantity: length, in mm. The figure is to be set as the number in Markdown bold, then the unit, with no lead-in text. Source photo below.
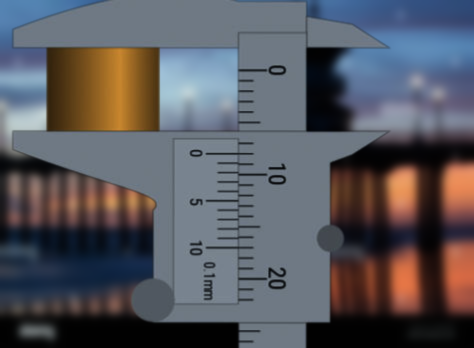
**8.0** mm
